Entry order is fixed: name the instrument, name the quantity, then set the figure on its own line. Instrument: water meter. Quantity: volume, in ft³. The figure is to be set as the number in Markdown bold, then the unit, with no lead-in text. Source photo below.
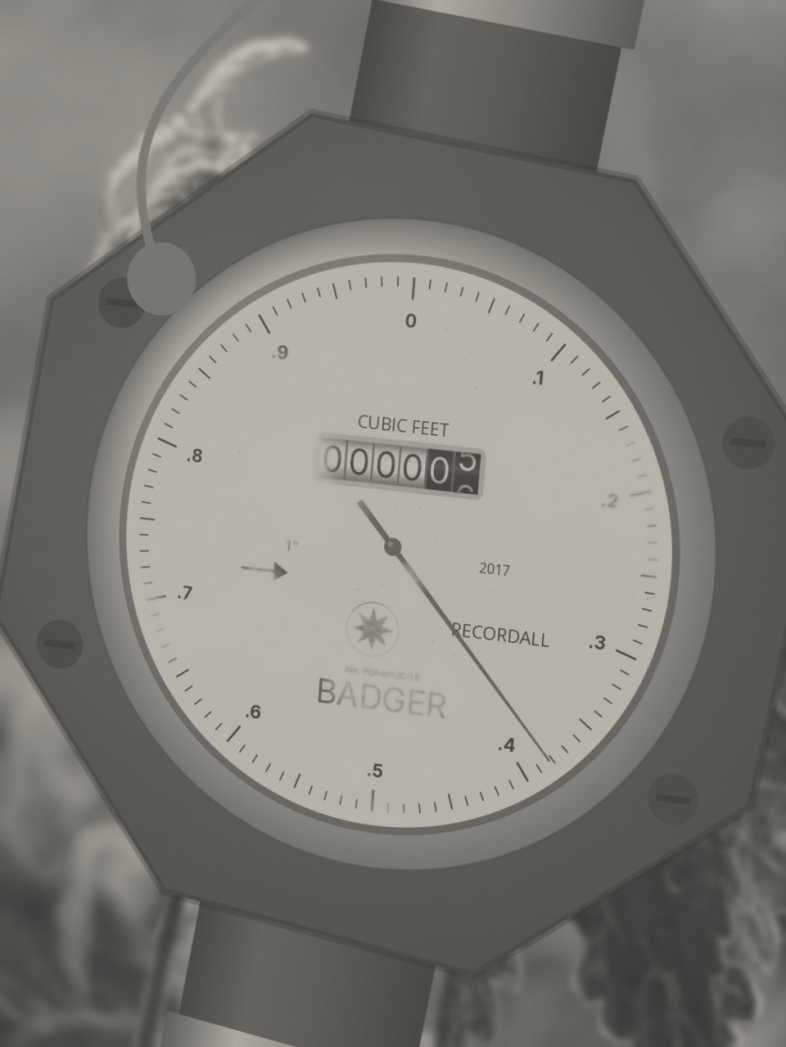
**5.38** ft³
